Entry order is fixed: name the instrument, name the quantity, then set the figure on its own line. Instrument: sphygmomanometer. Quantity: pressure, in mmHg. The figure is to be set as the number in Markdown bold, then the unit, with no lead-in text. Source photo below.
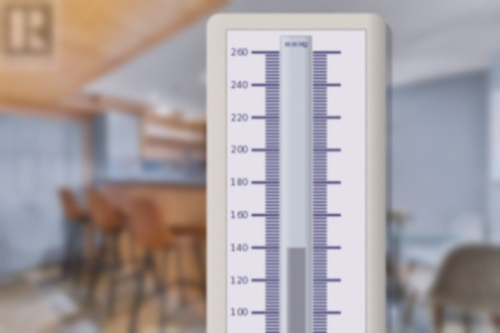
**140** mmHg
